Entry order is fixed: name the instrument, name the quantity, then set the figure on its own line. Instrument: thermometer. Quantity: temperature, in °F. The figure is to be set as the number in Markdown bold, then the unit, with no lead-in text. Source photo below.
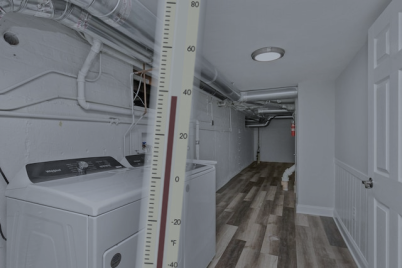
**38** °F
